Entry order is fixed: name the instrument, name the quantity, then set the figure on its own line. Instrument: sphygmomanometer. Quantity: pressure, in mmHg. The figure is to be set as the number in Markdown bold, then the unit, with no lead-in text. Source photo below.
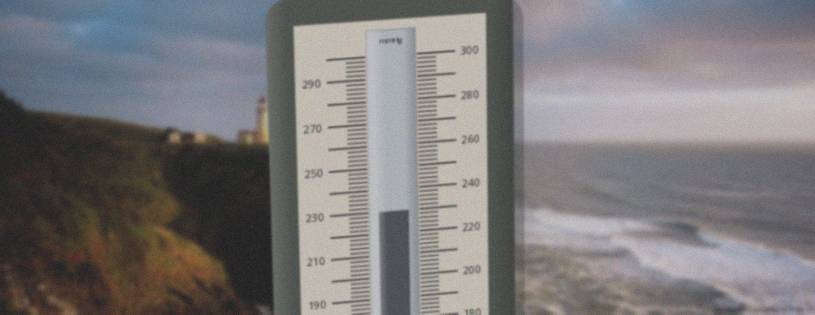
**230** mmHg
